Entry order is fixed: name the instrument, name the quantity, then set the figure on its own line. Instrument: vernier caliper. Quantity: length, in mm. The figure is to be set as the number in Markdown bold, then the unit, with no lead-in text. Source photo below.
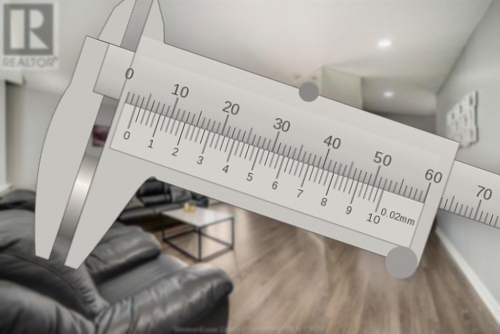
**3.0** mm
